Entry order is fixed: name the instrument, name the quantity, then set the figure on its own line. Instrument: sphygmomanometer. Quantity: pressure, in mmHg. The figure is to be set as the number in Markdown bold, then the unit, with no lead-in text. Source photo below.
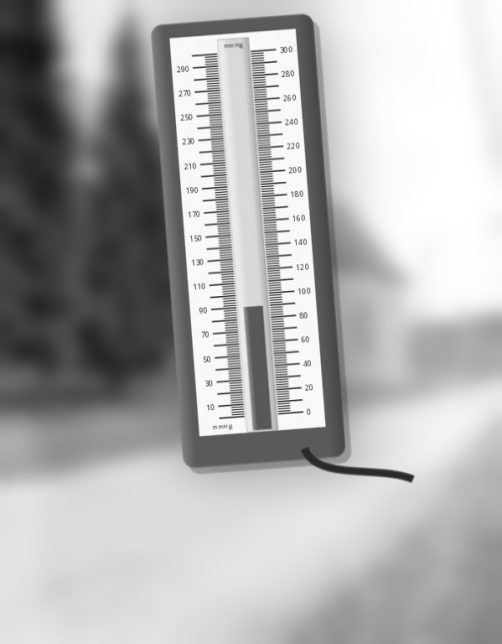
**90** mmHg
